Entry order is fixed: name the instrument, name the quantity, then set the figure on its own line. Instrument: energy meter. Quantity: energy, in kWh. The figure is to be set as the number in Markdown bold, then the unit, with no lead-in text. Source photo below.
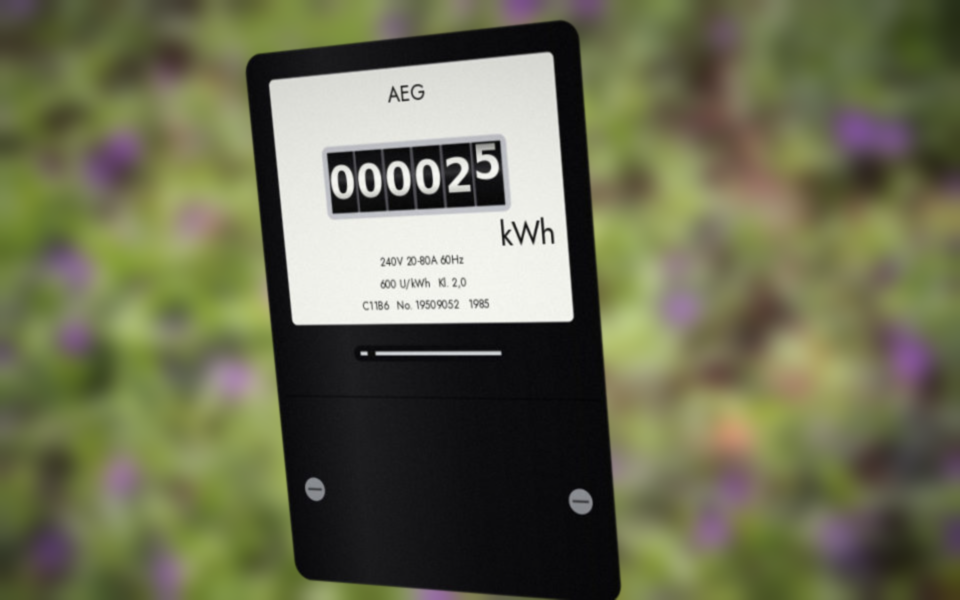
**25** kWh
